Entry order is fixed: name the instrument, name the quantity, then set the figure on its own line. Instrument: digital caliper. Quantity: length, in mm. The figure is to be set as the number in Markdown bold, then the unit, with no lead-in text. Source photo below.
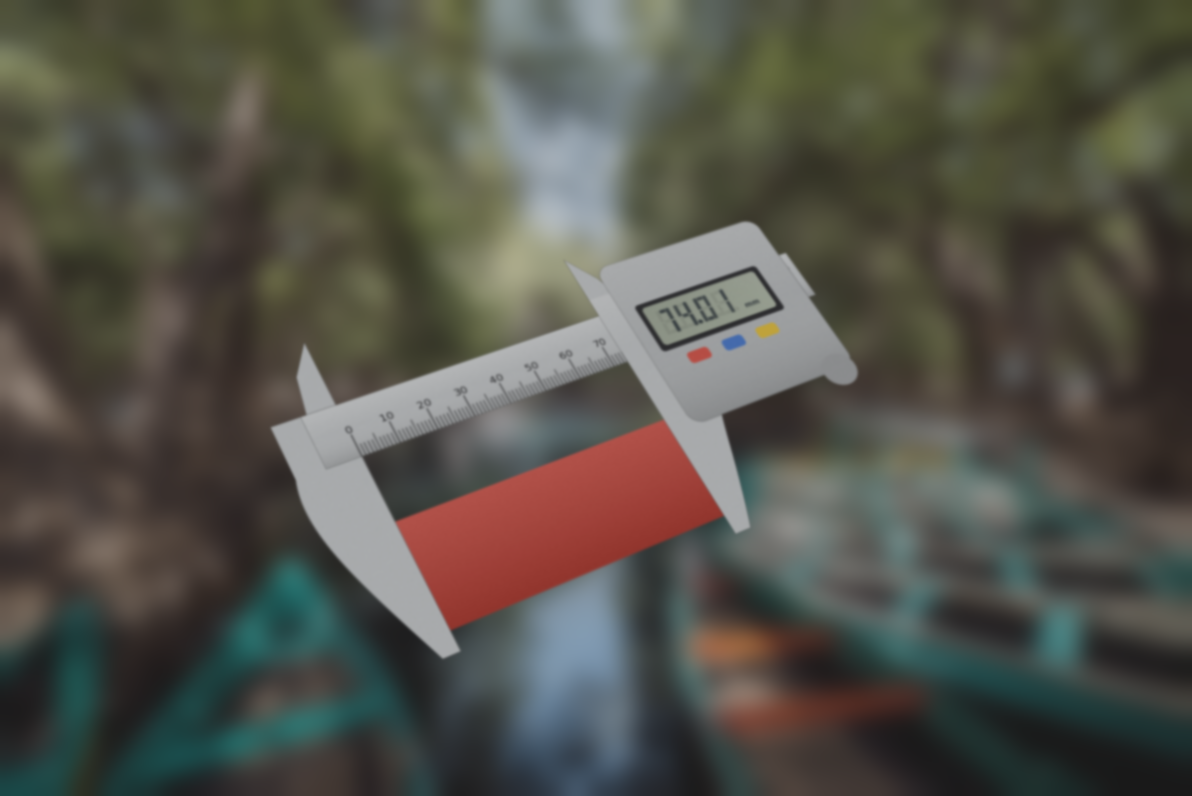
**74.01** mm
